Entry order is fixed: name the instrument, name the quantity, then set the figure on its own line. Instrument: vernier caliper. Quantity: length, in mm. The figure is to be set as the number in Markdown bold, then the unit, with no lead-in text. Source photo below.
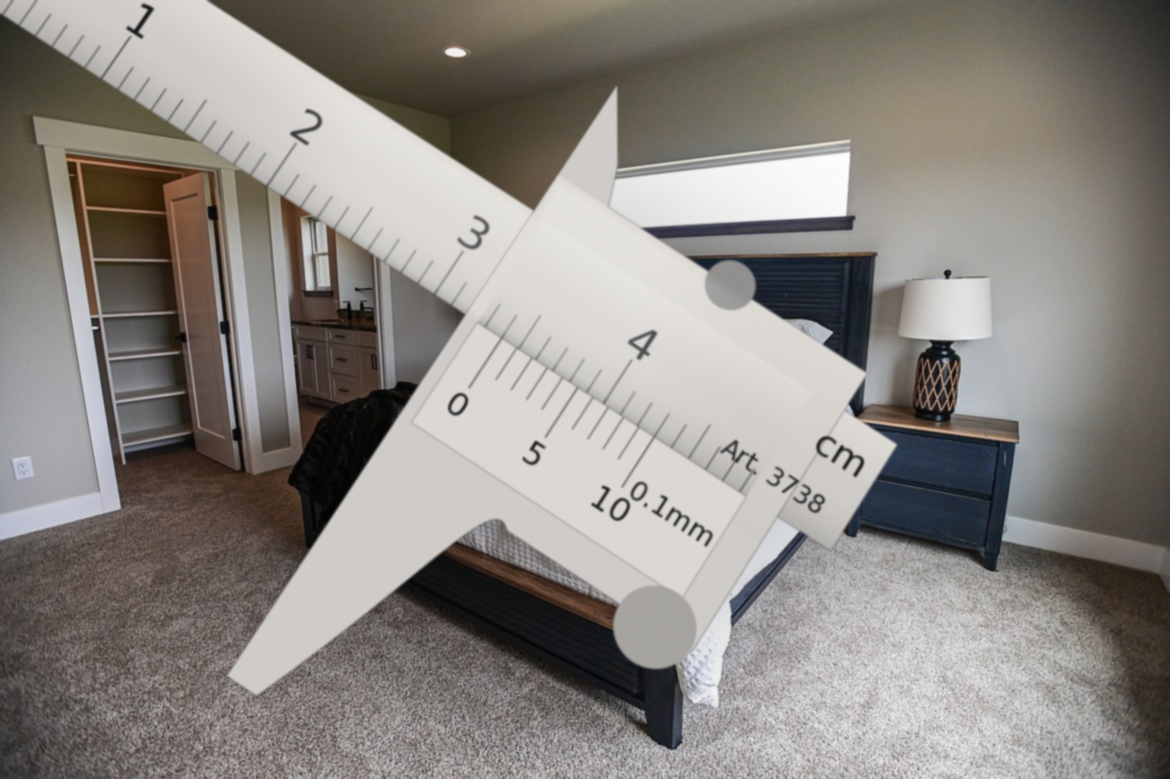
**34.0** mm
